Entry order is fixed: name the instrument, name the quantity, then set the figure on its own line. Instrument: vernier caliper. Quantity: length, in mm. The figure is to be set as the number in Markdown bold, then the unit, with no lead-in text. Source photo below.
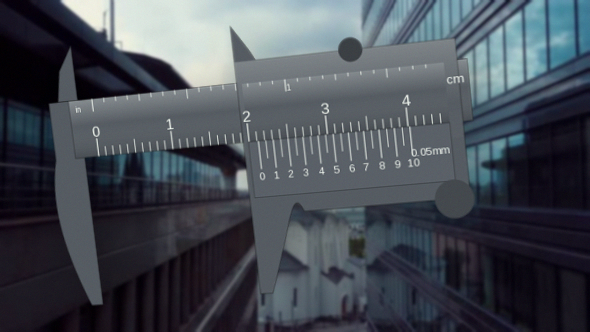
**21.2** mm
